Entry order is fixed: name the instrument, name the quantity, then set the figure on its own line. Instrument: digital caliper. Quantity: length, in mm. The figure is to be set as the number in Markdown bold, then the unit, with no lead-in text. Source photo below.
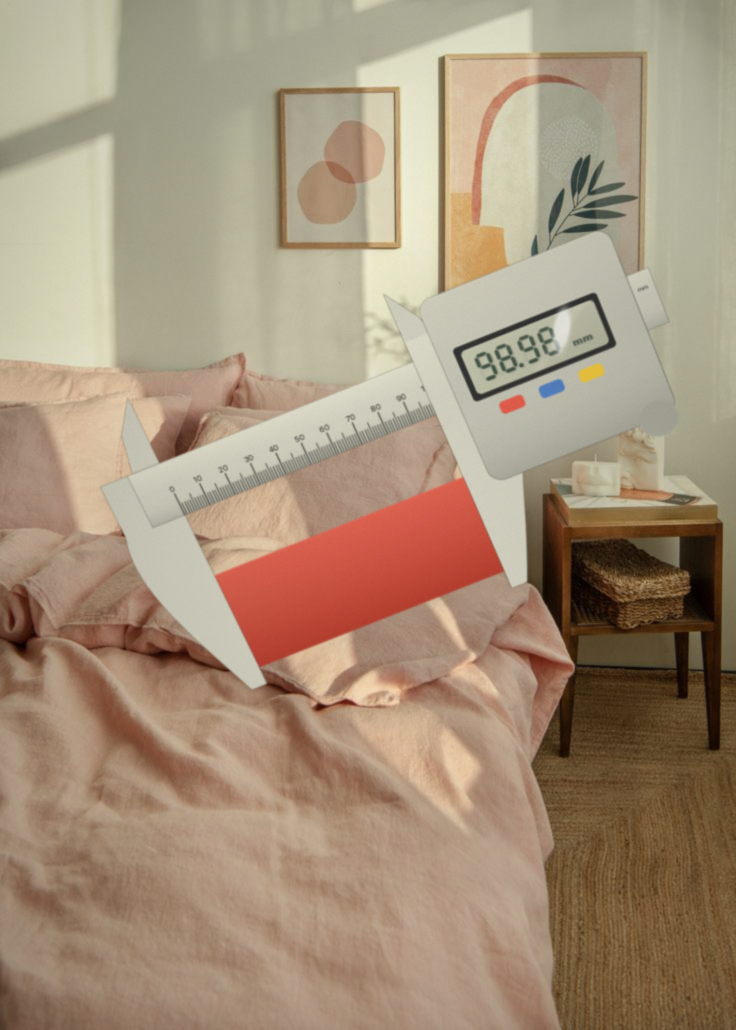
**98.98** mm
